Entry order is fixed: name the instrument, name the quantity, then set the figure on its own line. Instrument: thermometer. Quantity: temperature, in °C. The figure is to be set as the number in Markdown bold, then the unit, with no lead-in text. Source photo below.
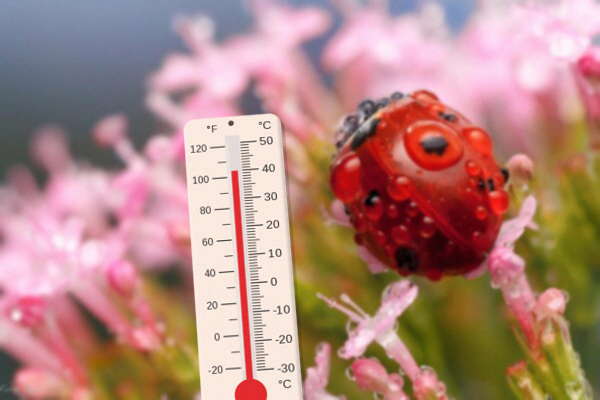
**40** °C
